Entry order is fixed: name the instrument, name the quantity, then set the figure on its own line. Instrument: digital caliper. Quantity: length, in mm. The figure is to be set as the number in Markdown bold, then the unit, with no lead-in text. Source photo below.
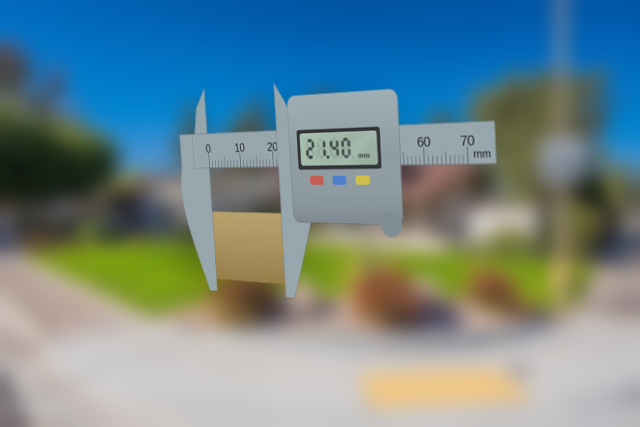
**21.40** mm
